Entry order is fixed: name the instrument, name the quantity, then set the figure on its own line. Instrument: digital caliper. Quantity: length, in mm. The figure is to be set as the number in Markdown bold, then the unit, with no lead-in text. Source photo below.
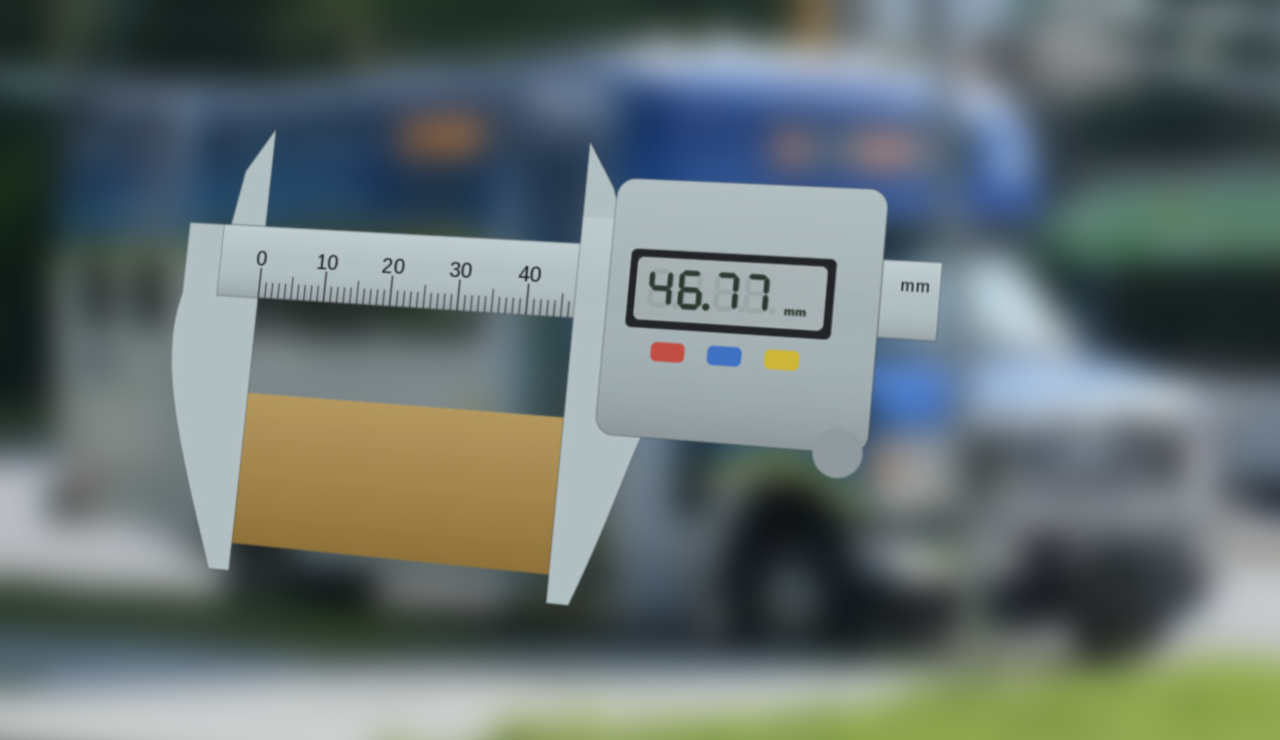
**46.77** mm
